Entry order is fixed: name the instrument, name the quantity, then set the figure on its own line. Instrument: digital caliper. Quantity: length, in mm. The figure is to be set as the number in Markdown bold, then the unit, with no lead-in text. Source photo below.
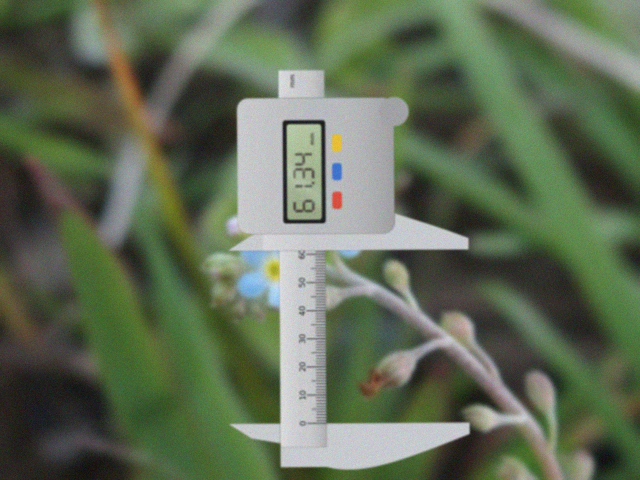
**61.34** mm
